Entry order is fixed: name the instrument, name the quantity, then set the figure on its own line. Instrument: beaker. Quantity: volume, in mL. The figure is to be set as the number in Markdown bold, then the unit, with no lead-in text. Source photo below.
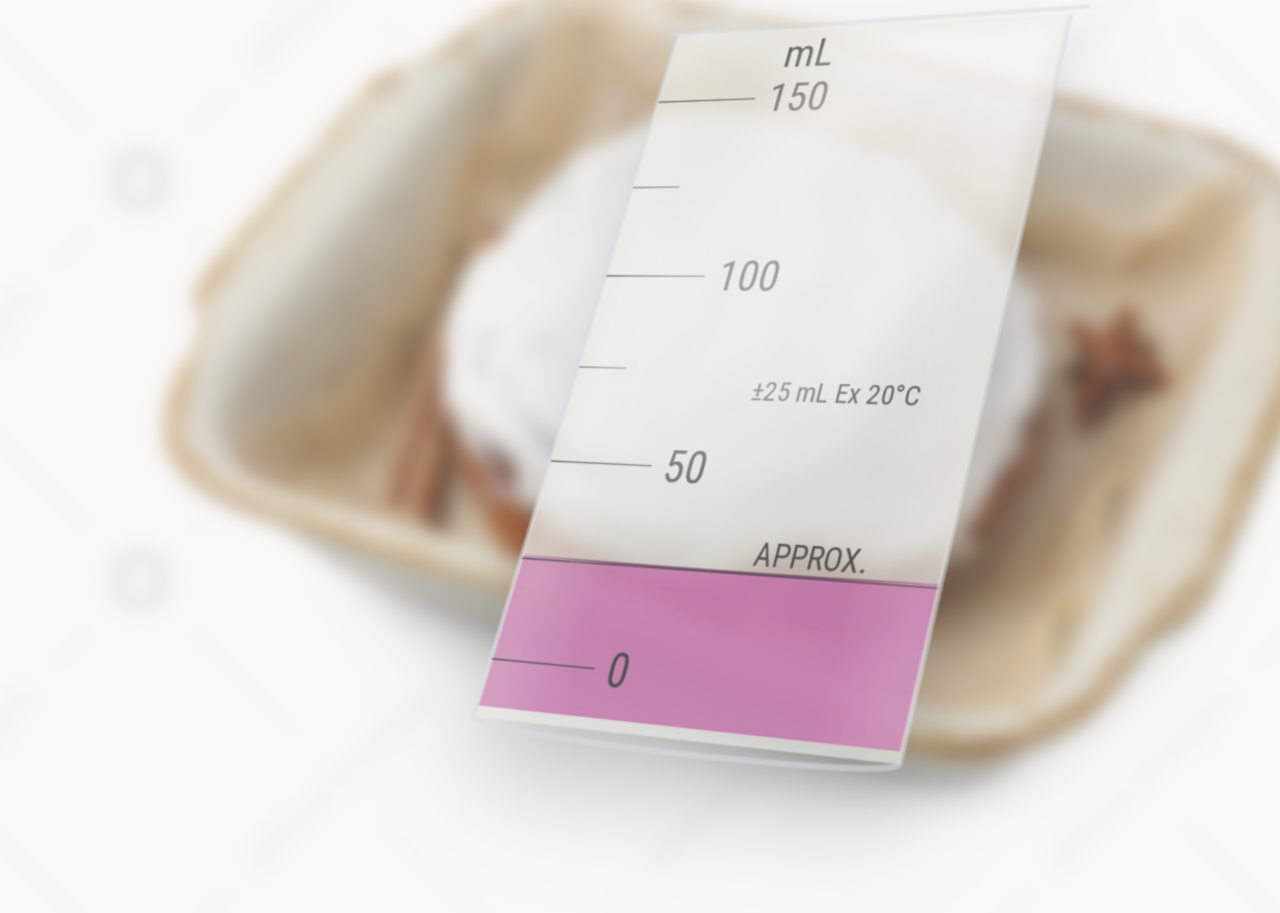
**25** mL
